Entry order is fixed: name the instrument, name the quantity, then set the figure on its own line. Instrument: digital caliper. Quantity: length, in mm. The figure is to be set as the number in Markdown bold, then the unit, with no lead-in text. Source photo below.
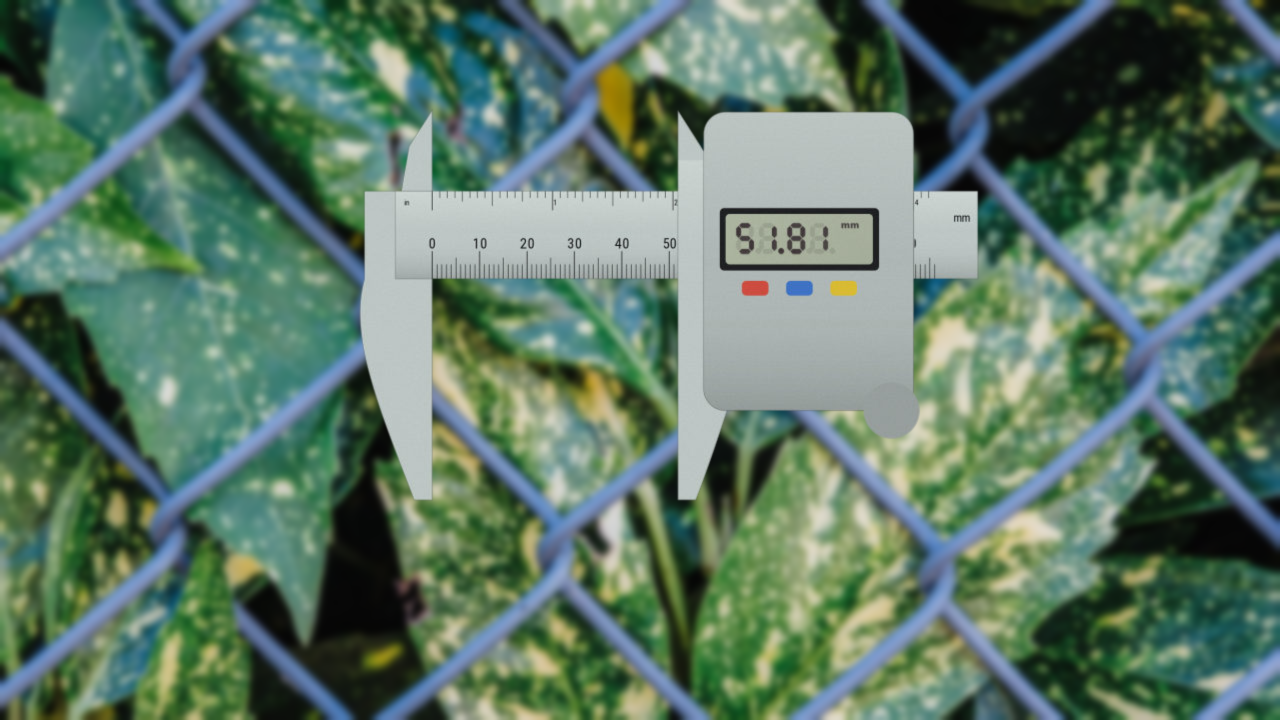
**51.81** mm
